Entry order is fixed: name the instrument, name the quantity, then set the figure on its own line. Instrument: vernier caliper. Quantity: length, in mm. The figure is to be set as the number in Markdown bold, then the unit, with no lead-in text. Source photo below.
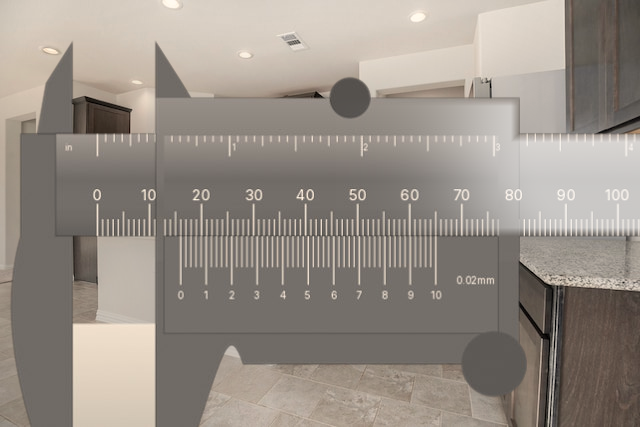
**16.0** mm
